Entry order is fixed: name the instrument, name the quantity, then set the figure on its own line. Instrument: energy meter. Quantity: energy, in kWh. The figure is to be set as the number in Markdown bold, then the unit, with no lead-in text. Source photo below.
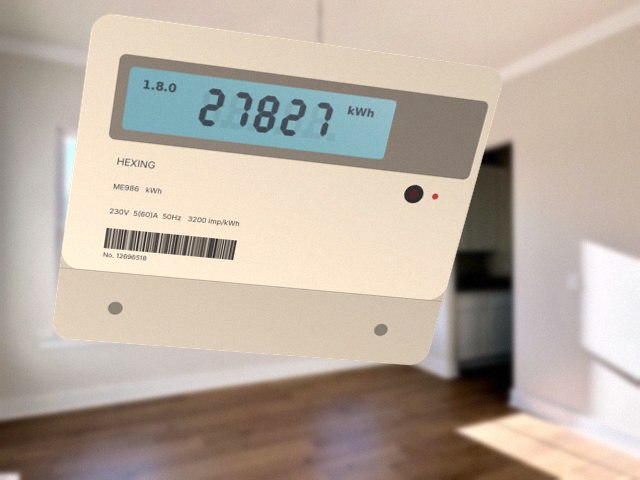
**27827** kWh
